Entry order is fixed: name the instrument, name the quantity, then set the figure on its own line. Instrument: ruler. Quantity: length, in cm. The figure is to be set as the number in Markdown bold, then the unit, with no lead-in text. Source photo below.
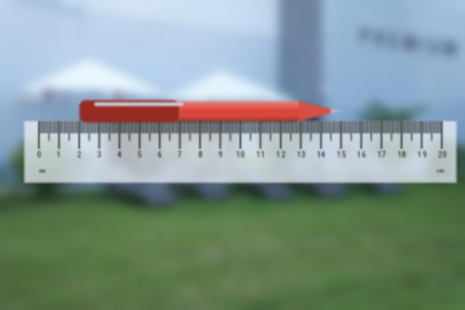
**13** cm
